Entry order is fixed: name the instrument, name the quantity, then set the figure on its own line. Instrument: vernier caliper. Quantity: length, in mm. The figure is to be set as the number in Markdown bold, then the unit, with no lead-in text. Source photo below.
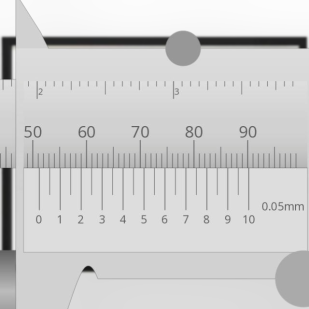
**51.2** mm
